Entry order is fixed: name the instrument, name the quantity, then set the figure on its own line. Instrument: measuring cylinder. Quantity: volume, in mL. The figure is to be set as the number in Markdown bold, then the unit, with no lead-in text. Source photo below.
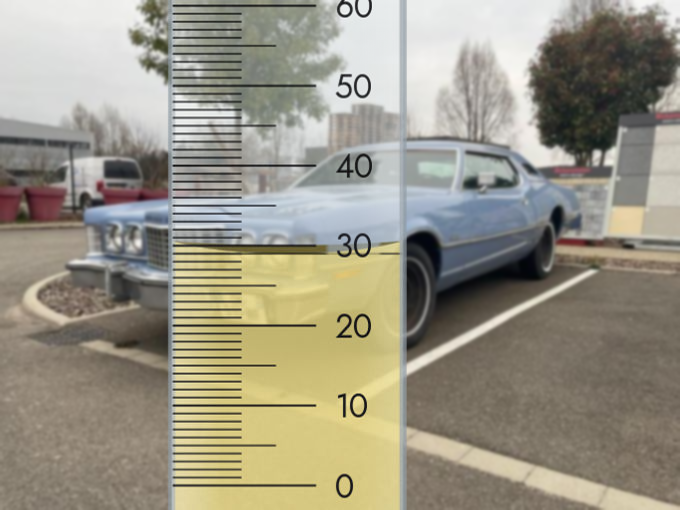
**29** mL
